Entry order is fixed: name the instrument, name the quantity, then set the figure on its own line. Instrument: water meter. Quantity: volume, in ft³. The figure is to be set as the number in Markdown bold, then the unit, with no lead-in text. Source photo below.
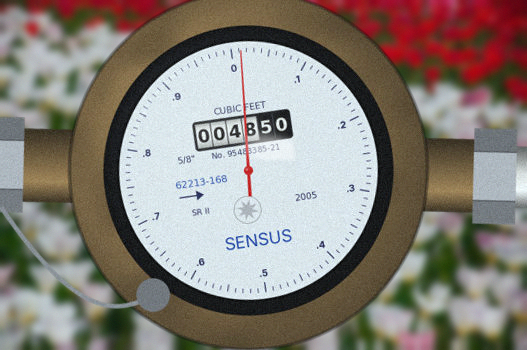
**4850.01** ft³
